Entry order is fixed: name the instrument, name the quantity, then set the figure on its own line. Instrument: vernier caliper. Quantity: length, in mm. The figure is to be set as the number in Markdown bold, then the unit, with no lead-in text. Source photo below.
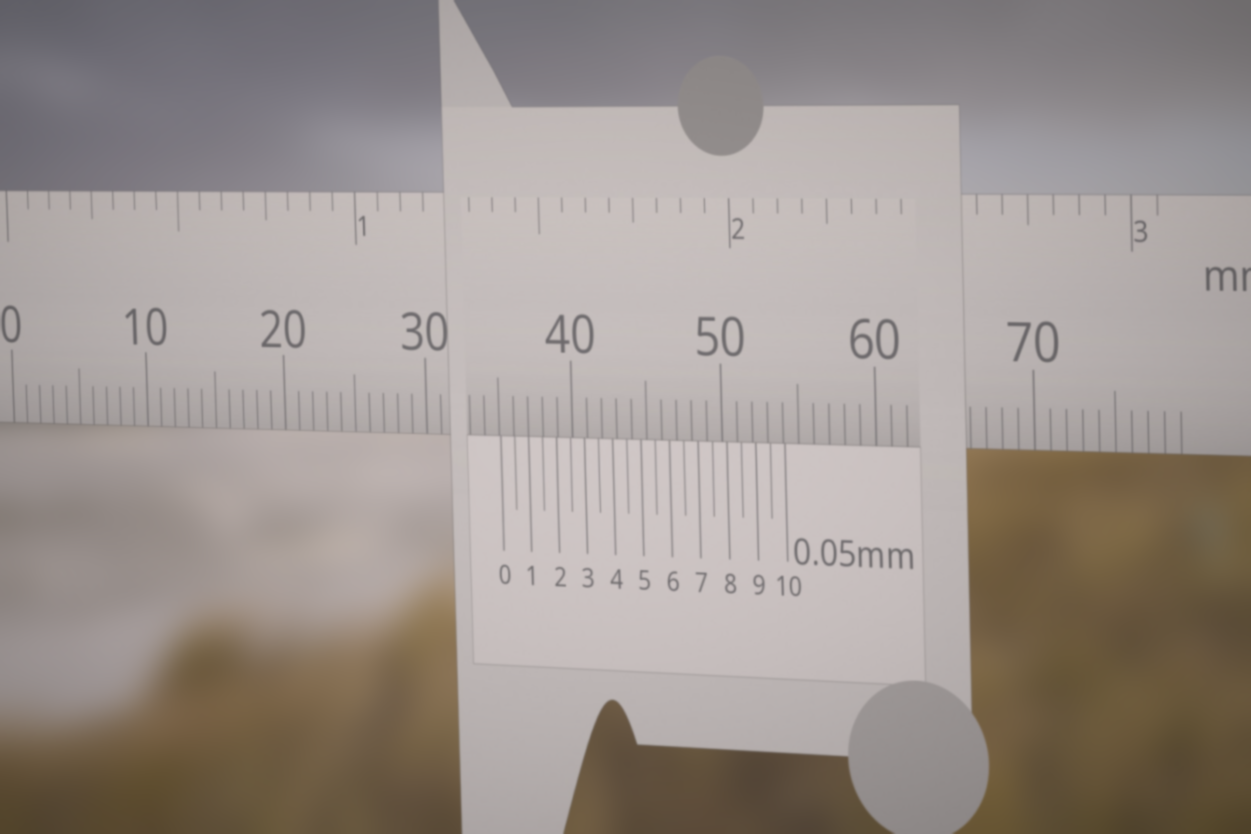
**35.1** mm
